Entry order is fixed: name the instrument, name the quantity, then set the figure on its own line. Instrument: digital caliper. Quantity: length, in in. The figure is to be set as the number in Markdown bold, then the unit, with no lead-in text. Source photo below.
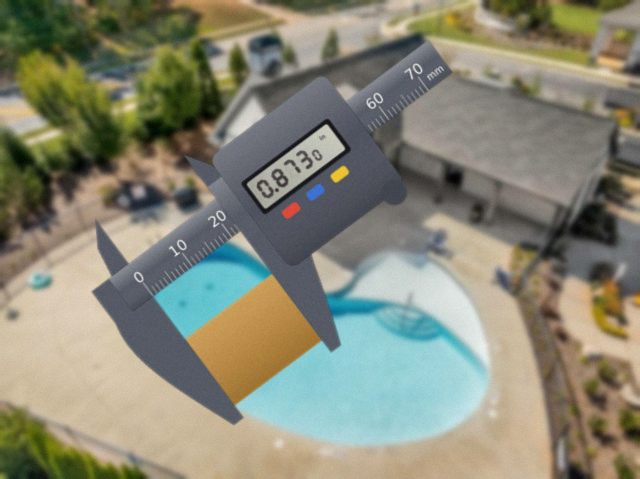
**0.8730** in
